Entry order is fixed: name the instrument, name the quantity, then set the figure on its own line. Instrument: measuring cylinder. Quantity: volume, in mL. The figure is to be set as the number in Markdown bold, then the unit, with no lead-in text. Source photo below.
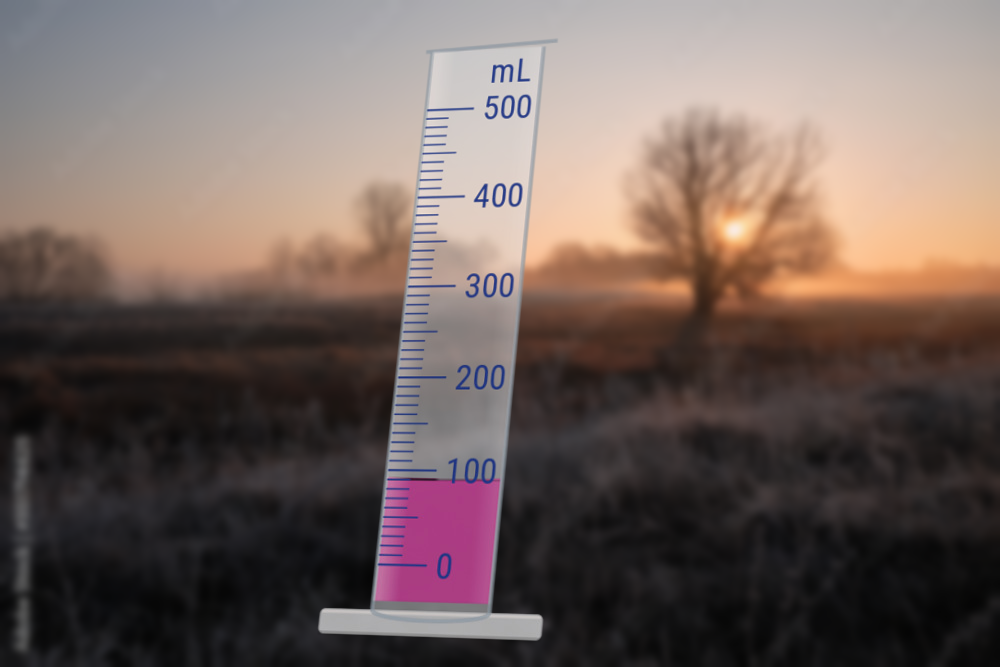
**90** mL
